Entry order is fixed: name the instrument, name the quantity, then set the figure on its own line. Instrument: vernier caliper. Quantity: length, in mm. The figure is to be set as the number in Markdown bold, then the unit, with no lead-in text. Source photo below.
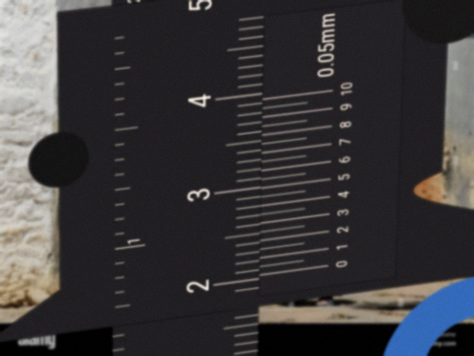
**20.4** mm
